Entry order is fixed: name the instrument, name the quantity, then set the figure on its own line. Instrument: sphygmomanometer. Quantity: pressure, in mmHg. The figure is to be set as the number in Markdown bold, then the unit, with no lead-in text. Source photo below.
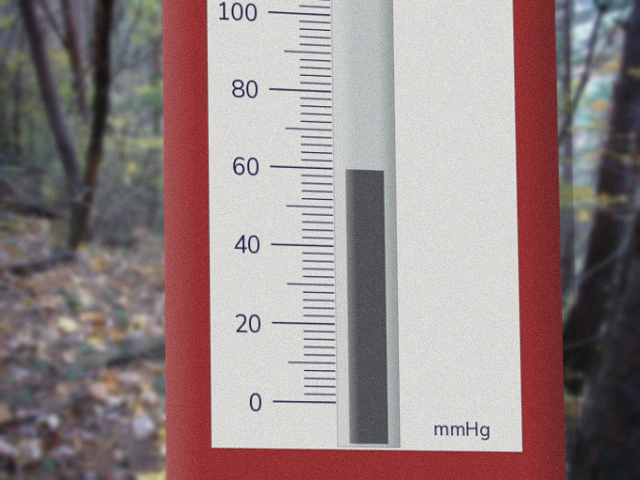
**60** mmHg
